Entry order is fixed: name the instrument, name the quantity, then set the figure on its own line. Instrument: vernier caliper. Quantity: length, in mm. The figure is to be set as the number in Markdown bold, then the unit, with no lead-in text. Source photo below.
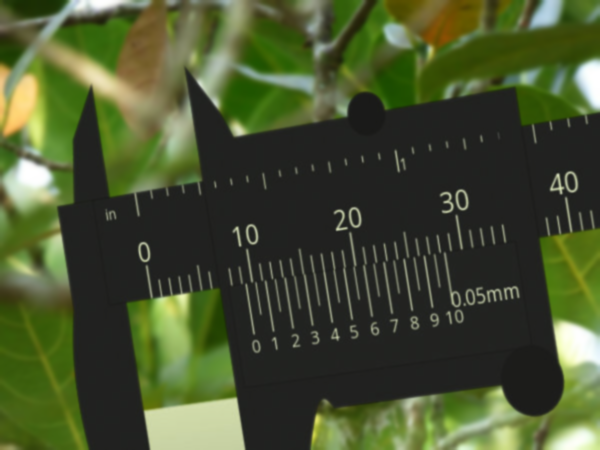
**9.4** mm
